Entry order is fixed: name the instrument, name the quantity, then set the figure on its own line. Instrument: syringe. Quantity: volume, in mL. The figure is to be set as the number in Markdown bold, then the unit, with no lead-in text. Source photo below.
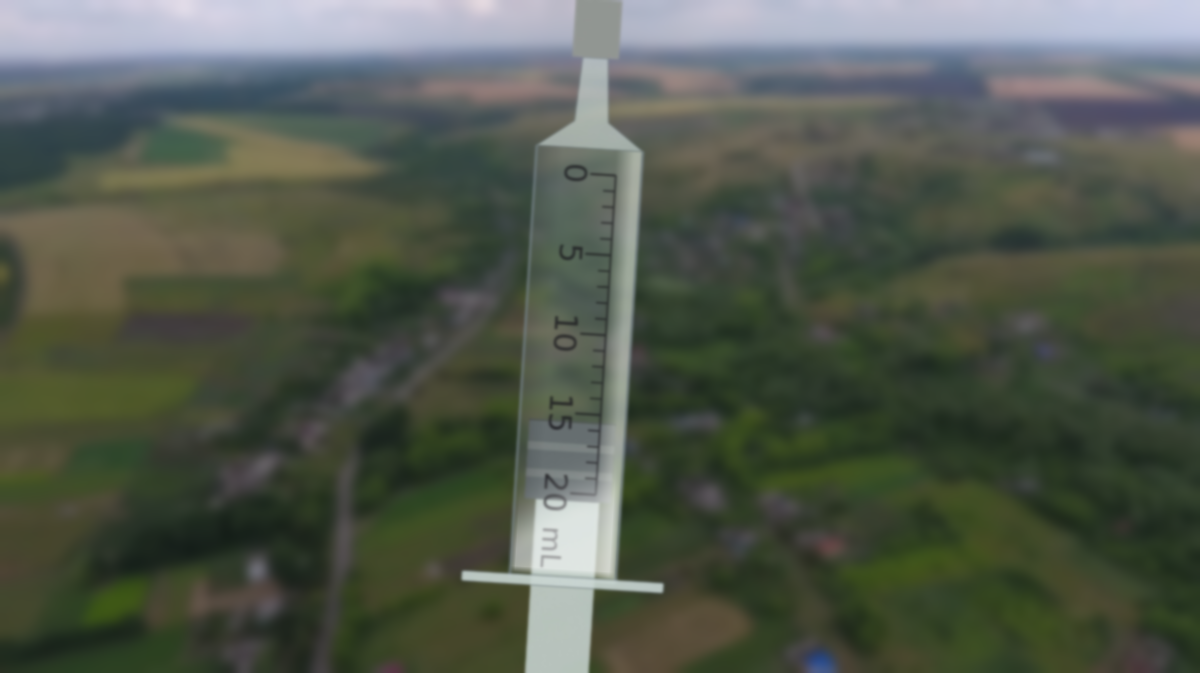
**15.5** mL
